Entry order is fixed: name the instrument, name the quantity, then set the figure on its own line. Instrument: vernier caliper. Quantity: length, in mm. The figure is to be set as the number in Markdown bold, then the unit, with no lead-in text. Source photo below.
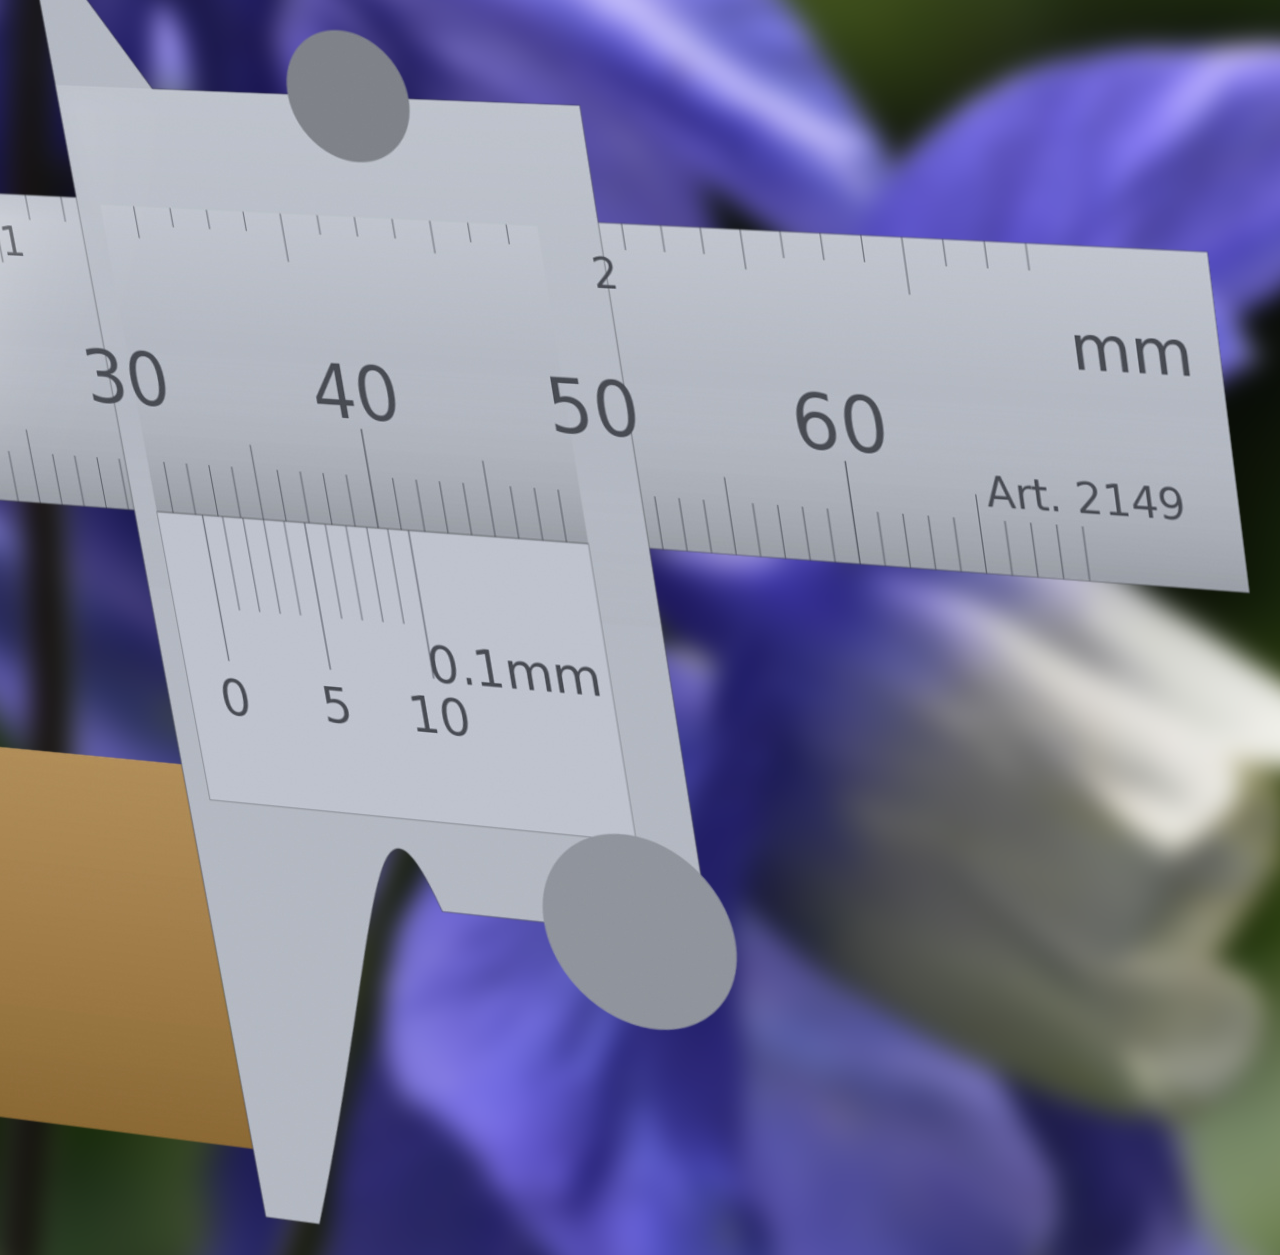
**32.3** mm
